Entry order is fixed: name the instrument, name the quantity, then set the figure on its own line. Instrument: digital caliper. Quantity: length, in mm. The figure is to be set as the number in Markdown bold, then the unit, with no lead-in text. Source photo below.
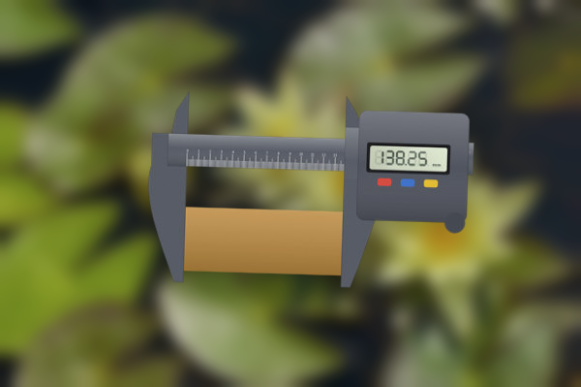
**138.25** mm
